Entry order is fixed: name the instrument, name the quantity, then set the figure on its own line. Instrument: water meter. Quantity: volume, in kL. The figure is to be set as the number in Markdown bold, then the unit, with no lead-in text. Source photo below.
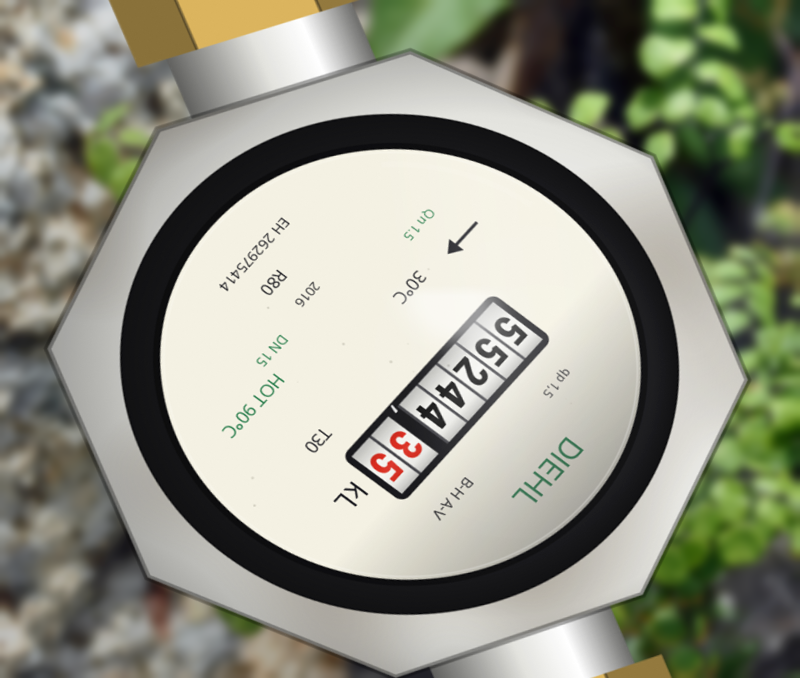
**55244.35** kL
